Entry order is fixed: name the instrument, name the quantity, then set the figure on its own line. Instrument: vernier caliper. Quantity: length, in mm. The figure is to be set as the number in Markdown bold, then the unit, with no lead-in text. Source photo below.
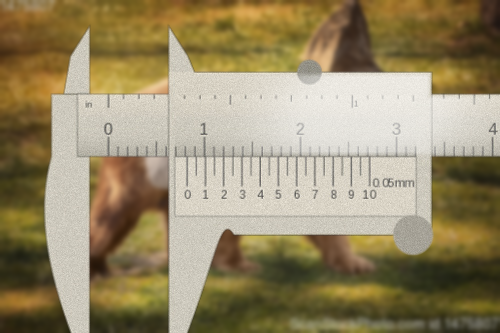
**8.2** mm
